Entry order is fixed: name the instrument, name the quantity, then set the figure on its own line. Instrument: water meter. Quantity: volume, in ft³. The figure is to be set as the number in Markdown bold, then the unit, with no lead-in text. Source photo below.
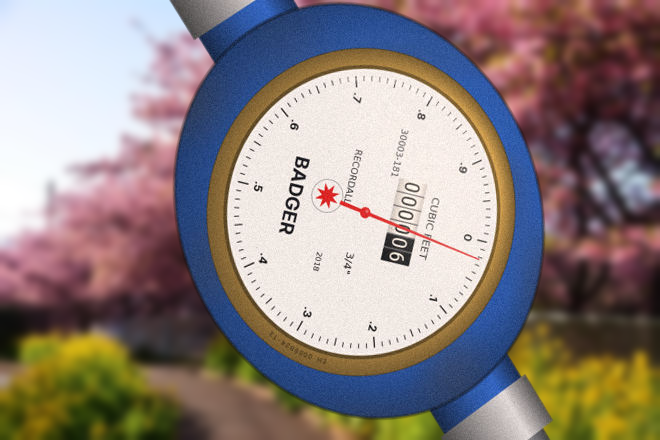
**6.02** ft³
